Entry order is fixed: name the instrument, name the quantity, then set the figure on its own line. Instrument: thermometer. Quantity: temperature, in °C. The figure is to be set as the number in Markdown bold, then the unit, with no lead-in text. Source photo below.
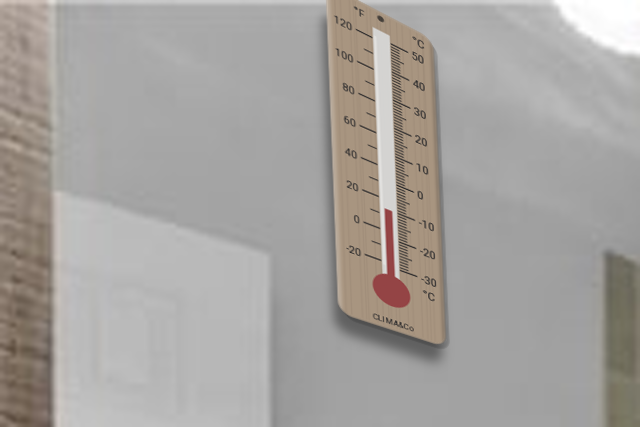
**-10** °C
